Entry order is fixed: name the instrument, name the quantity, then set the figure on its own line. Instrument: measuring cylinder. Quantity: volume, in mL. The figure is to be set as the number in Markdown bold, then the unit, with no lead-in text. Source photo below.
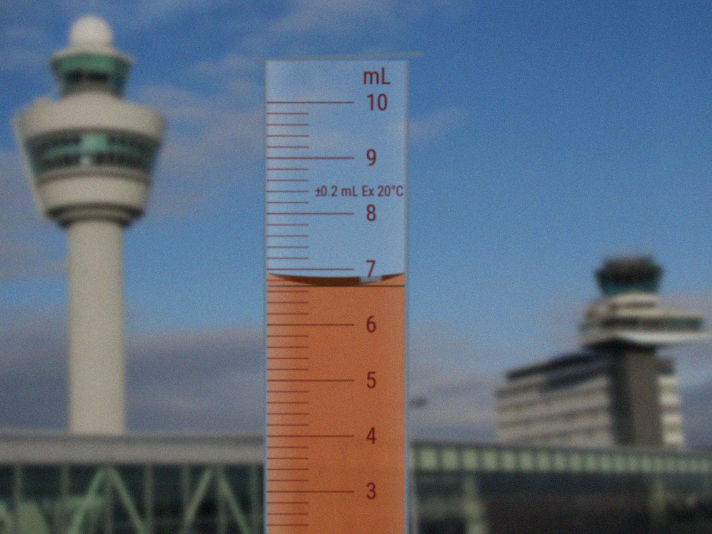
**6.7** mL
